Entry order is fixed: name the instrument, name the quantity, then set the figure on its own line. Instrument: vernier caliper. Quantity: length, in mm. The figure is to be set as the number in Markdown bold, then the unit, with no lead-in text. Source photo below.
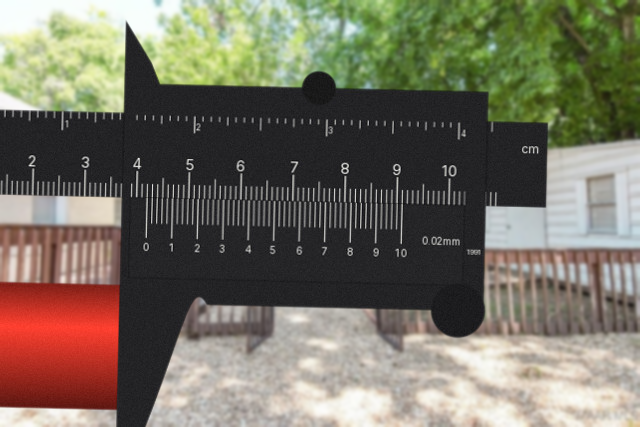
**42.0** mm
